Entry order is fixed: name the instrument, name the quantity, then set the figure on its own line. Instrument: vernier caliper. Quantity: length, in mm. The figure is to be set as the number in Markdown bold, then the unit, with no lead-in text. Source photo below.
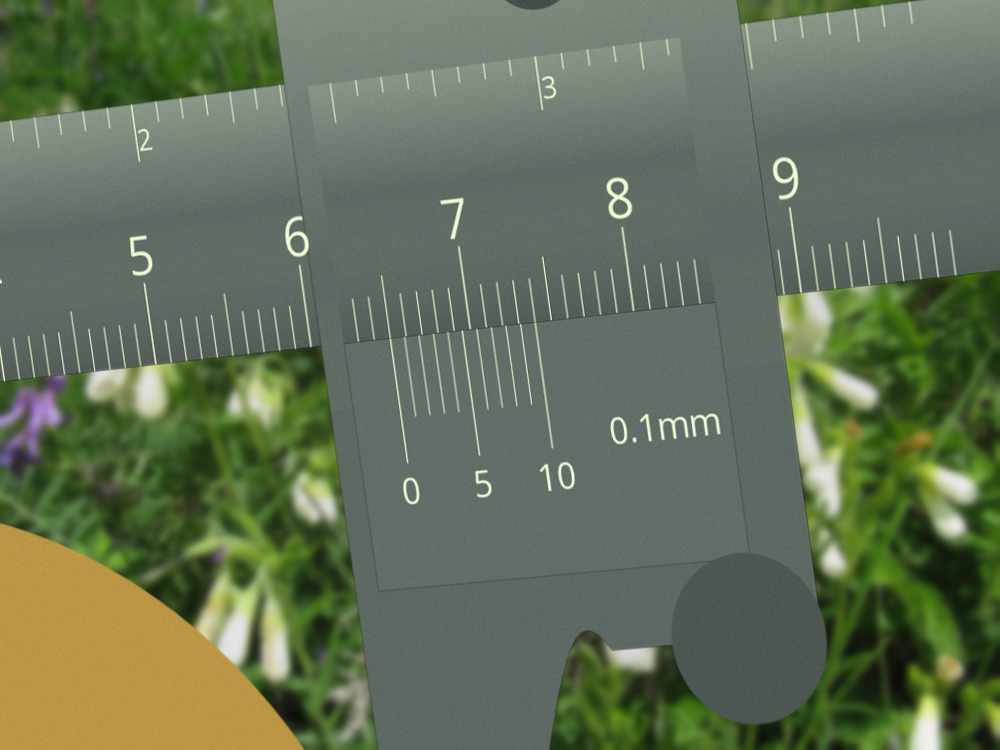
**65.0** mm
